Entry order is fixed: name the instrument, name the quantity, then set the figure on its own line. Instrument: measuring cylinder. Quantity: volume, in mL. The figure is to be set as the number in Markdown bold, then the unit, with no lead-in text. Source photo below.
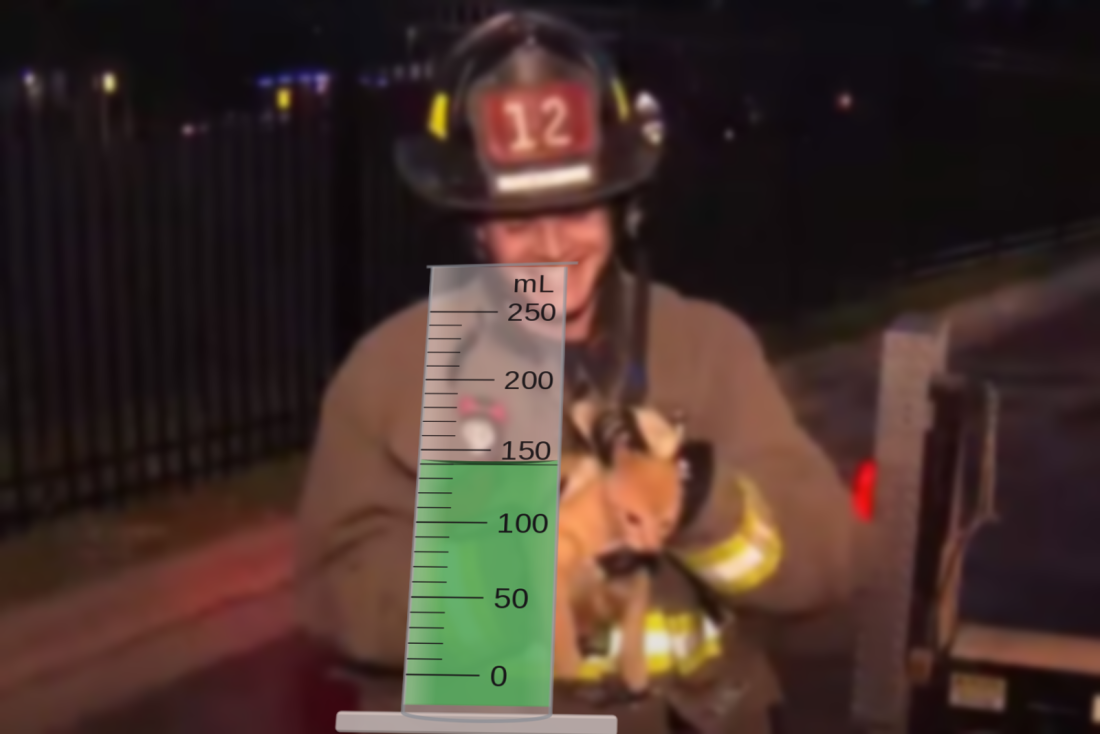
**140** mL
